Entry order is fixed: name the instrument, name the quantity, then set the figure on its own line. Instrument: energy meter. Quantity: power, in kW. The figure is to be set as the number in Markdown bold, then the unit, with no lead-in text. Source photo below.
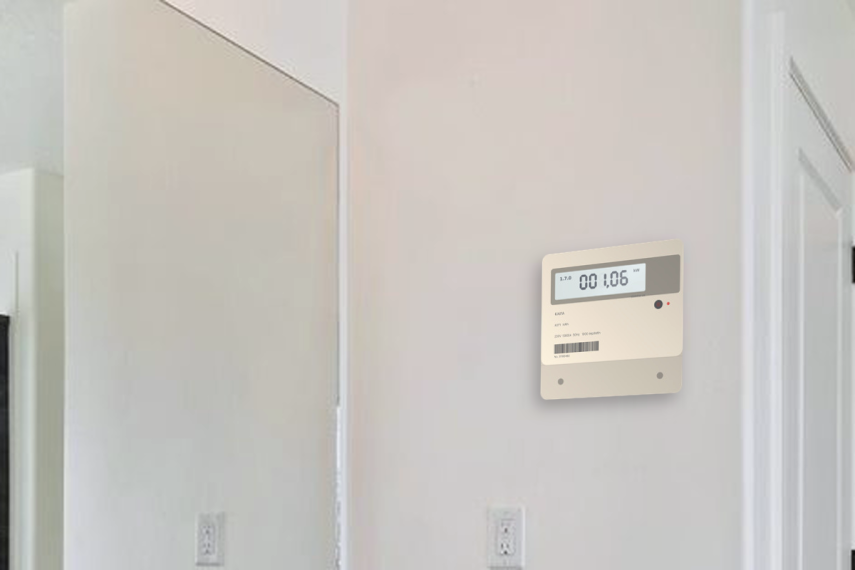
**1.06** kW
